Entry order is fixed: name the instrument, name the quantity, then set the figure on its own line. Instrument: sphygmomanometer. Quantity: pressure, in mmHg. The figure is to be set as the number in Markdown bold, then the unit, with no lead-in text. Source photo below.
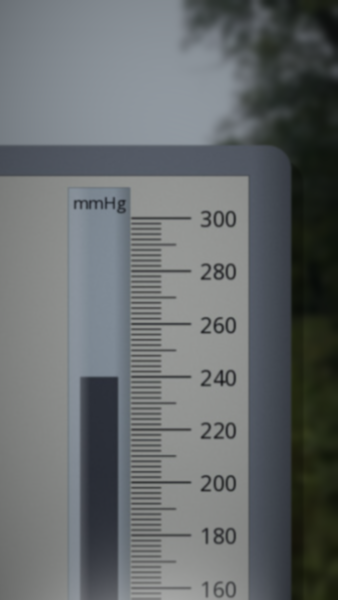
**240** mmHg
